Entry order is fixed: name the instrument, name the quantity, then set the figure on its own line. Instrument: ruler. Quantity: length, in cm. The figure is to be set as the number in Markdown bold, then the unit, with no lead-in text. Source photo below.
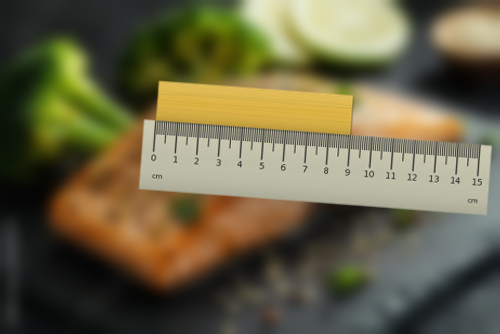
**9** cm
